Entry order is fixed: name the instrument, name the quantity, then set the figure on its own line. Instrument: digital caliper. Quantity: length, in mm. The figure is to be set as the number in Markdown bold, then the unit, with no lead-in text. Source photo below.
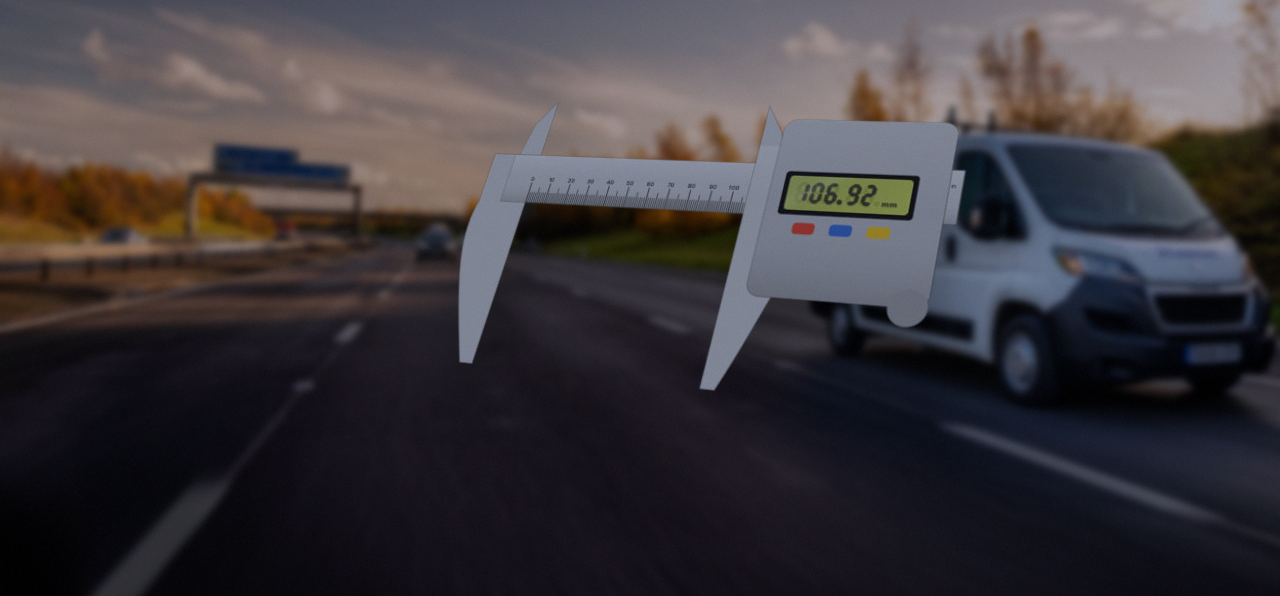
**106.92** mm
